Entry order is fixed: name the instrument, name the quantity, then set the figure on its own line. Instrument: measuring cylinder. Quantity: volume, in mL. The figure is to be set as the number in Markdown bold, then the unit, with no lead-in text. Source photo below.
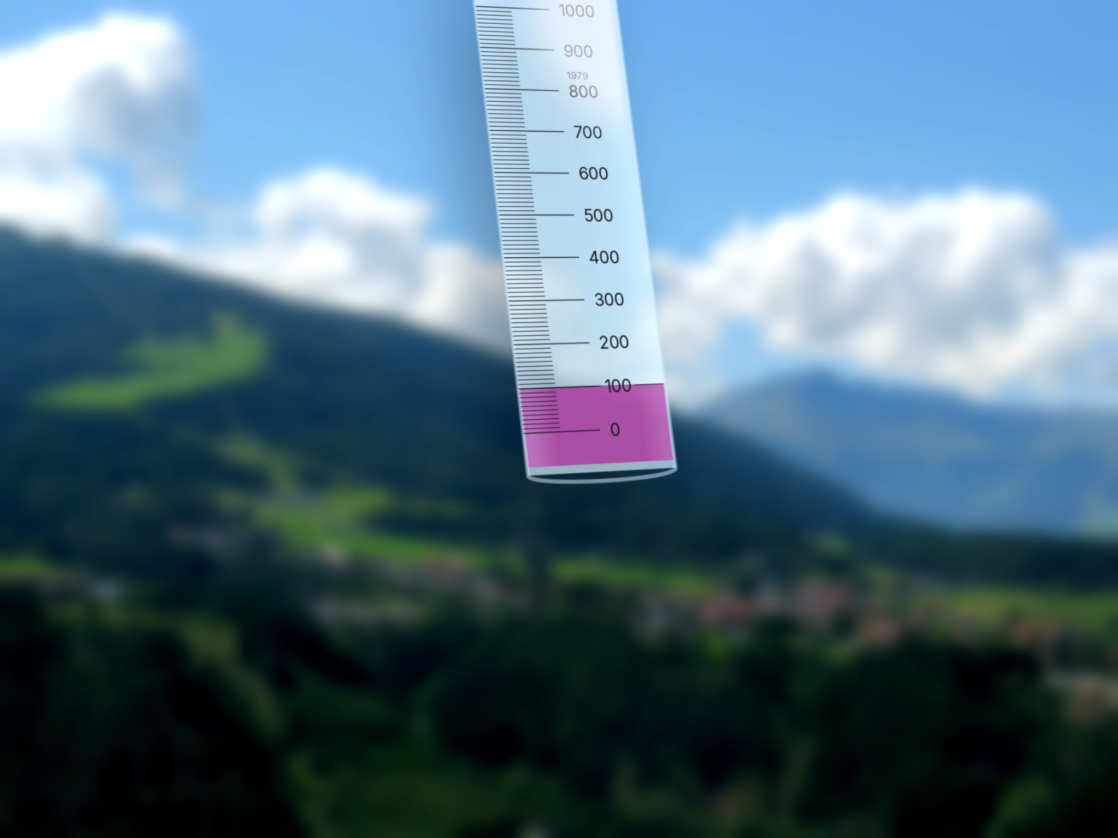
**100** mL
